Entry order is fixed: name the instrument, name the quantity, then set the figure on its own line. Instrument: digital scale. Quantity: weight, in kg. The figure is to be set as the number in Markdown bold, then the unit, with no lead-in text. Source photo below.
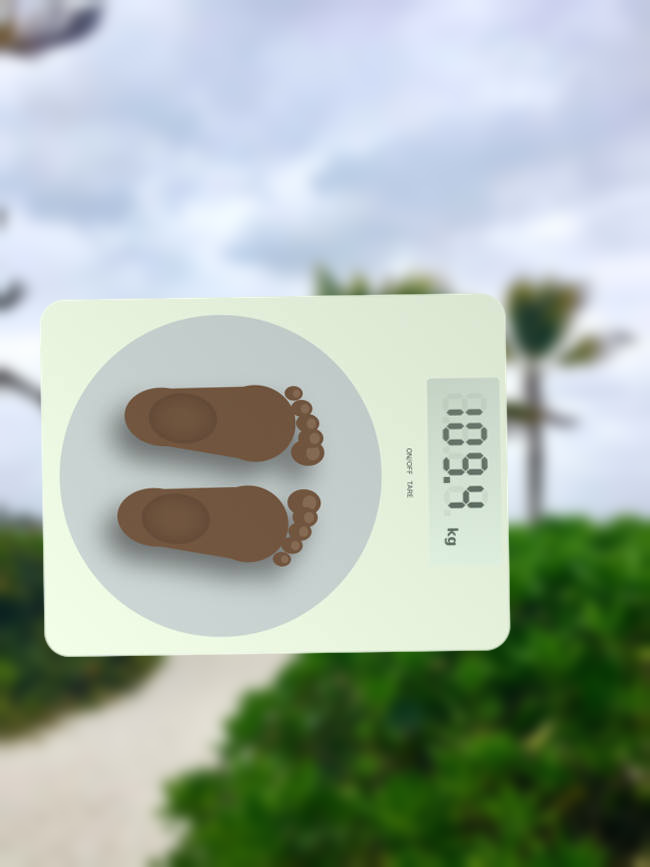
**109.4** kg
